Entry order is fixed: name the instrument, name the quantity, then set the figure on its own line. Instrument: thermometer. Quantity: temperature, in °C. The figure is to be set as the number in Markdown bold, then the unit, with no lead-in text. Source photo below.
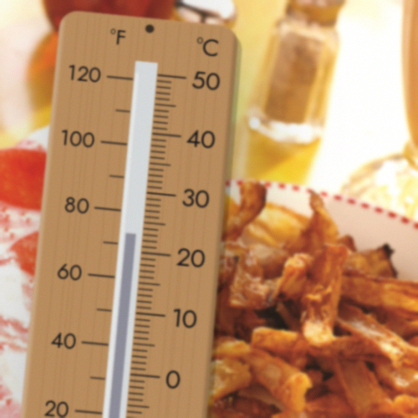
**23** °C
